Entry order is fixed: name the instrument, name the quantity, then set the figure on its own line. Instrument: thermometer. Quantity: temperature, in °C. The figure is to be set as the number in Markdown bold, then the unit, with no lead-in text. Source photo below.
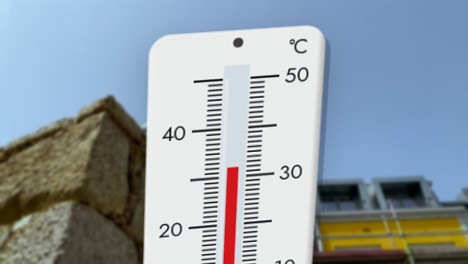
**32** °C
